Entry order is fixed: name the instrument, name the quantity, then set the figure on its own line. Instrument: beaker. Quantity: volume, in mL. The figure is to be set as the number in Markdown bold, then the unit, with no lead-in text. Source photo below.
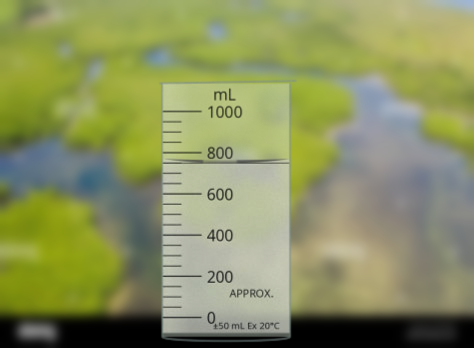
**750** mL
